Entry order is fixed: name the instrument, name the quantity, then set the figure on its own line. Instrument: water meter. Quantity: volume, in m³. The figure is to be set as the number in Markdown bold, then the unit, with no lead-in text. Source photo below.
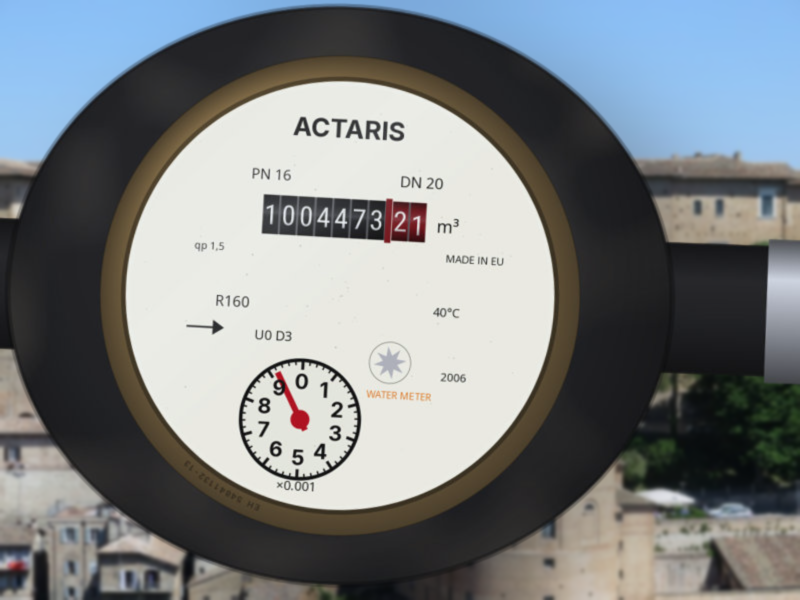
**1004473.209** m³
